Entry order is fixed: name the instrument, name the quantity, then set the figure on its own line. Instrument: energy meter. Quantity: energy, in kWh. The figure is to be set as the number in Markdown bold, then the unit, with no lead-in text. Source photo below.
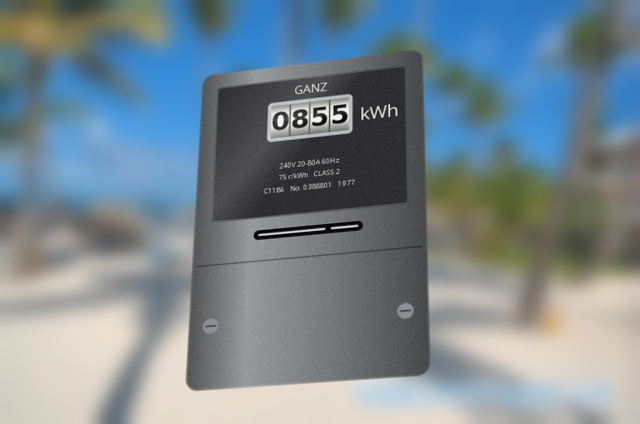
**855** kWh
